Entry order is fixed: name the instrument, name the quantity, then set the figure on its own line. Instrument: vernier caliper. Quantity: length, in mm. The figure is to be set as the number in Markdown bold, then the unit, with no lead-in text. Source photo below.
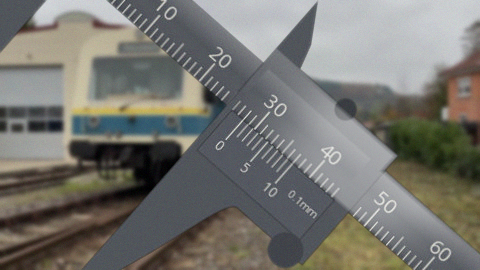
**28.0** mm
